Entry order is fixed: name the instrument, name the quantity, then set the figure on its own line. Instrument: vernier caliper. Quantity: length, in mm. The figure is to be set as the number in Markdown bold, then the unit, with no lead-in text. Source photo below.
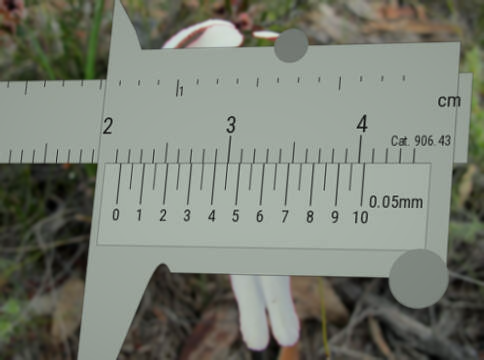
**21.4** mm
